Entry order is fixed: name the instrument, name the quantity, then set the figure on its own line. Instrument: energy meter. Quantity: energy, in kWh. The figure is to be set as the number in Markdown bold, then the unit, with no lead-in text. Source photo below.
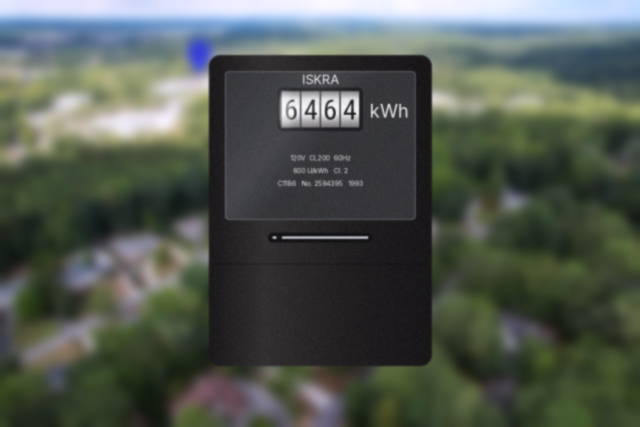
**6464** kWh
